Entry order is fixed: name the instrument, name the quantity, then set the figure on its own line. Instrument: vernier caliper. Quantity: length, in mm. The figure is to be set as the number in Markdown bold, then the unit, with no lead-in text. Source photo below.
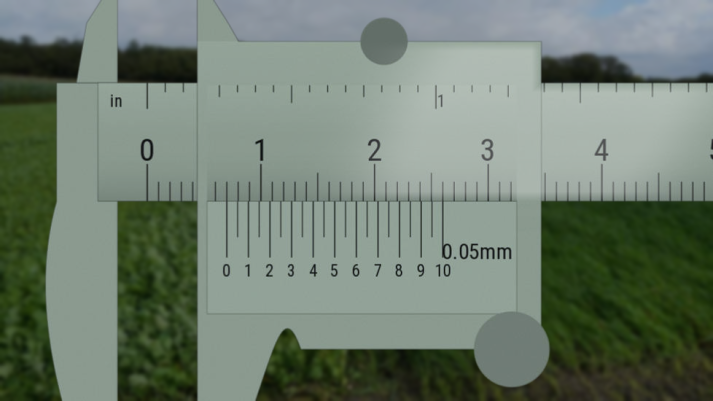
**7.0** mm
